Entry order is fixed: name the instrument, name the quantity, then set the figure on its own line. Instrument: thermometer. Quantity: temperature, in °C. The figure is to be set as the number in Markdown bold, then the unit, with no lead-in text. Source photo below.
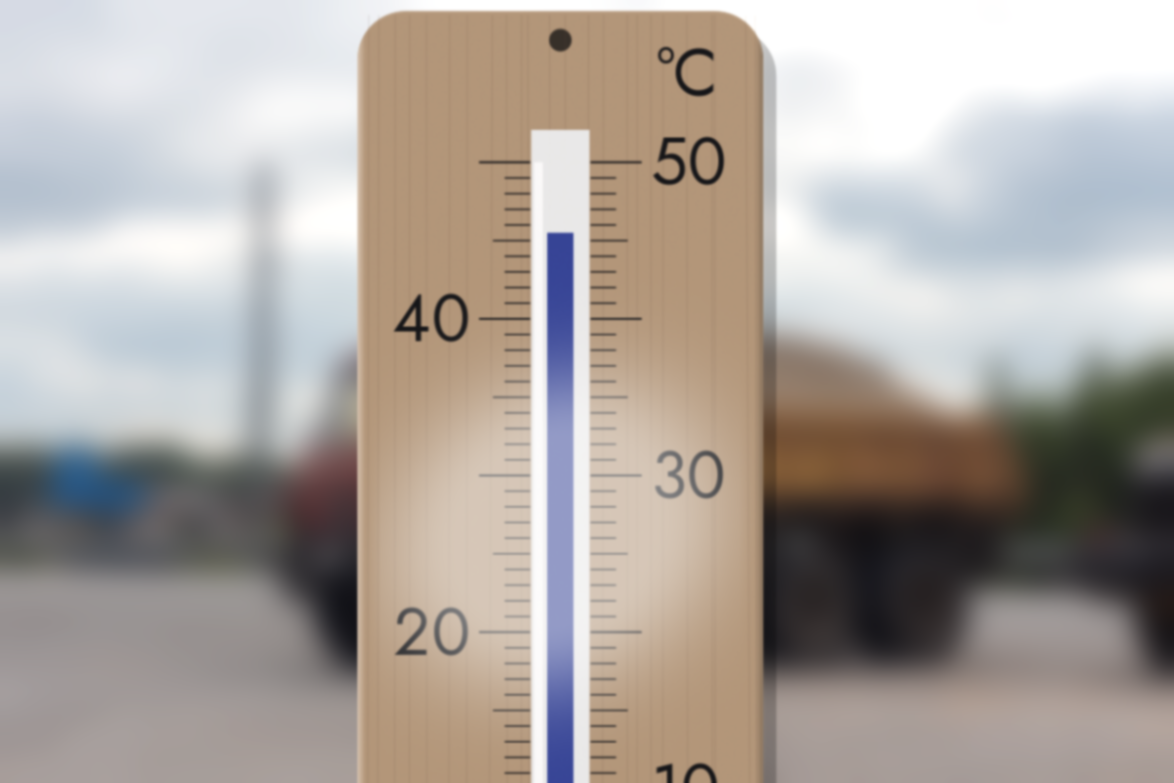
**45.5** °C
